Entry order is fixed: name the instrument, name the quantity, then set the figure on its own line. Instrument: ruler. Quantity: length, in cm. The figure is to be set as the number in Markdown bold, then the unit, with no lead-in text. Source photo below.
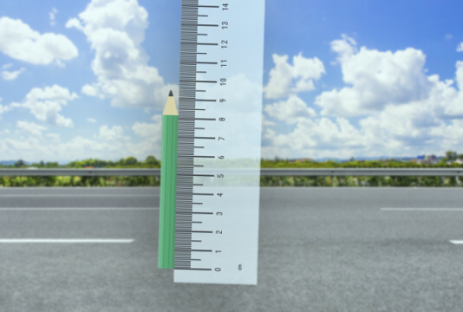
**9.5** cm
